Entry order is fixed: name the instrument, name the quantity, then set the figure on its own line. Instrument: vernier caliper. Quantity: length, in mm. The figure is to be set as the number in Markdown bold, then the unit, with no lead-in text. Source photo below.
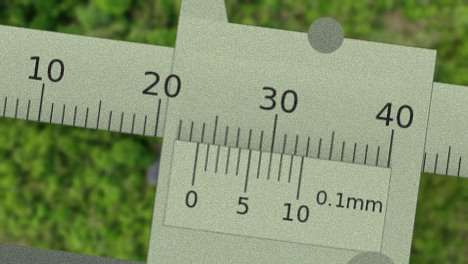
**23.7** mm
